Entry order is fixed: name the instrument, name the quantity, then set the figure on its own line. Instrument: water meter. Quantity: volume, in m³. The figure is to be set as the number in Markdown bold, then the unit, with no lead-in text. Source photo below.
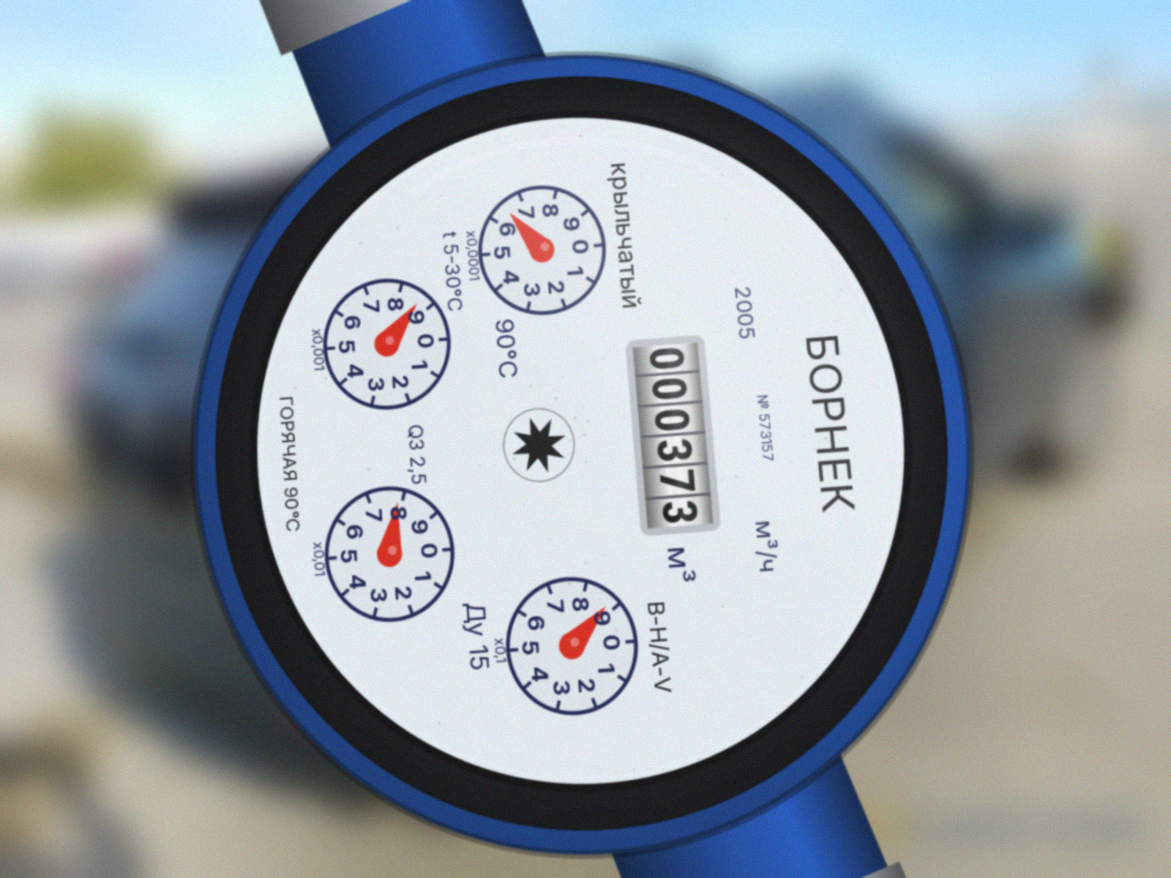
**373.8786** m³
